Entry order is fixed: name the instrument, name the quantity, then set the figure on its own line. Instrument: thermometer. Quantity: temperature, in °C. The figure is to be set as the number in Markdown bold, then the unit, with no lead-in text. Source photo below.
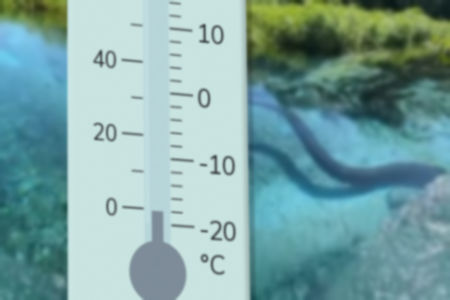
**-18** °C
